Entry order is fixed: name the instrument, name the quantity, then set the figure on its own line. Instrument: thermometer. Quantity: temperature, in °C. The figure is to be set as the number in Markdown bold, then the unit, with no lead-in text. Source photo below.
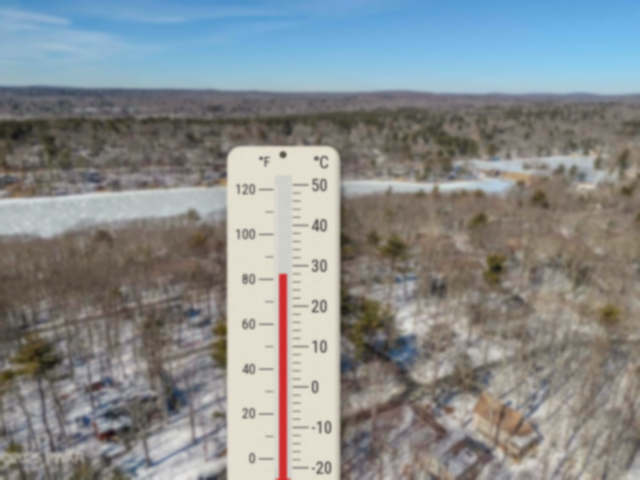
**28** °C
